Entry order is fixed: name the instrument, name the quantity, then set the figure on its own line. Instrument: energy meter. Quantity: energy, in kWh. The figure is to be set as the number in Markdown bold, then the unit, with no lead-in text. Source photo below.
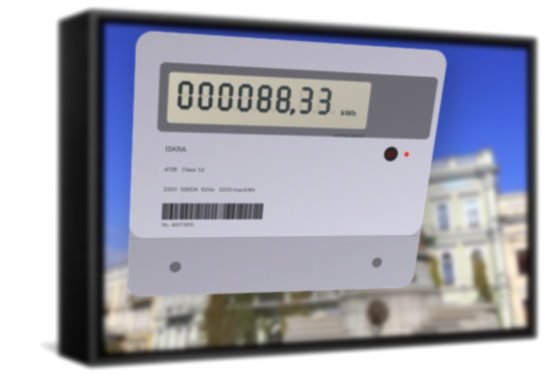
**88.33** kWh
